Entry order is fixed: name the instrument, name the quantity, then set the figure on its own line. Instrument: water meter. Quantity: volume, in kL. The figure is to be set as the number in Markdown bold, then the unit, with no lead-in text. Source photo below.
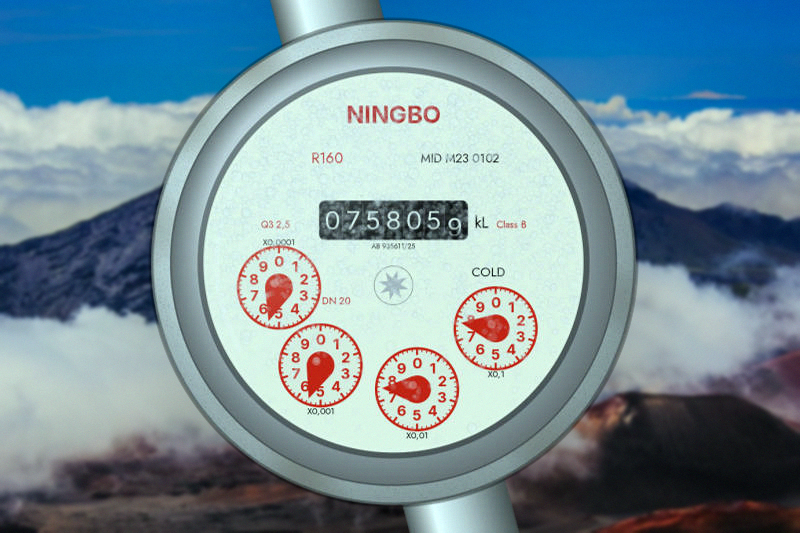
**758058.7755** kL
